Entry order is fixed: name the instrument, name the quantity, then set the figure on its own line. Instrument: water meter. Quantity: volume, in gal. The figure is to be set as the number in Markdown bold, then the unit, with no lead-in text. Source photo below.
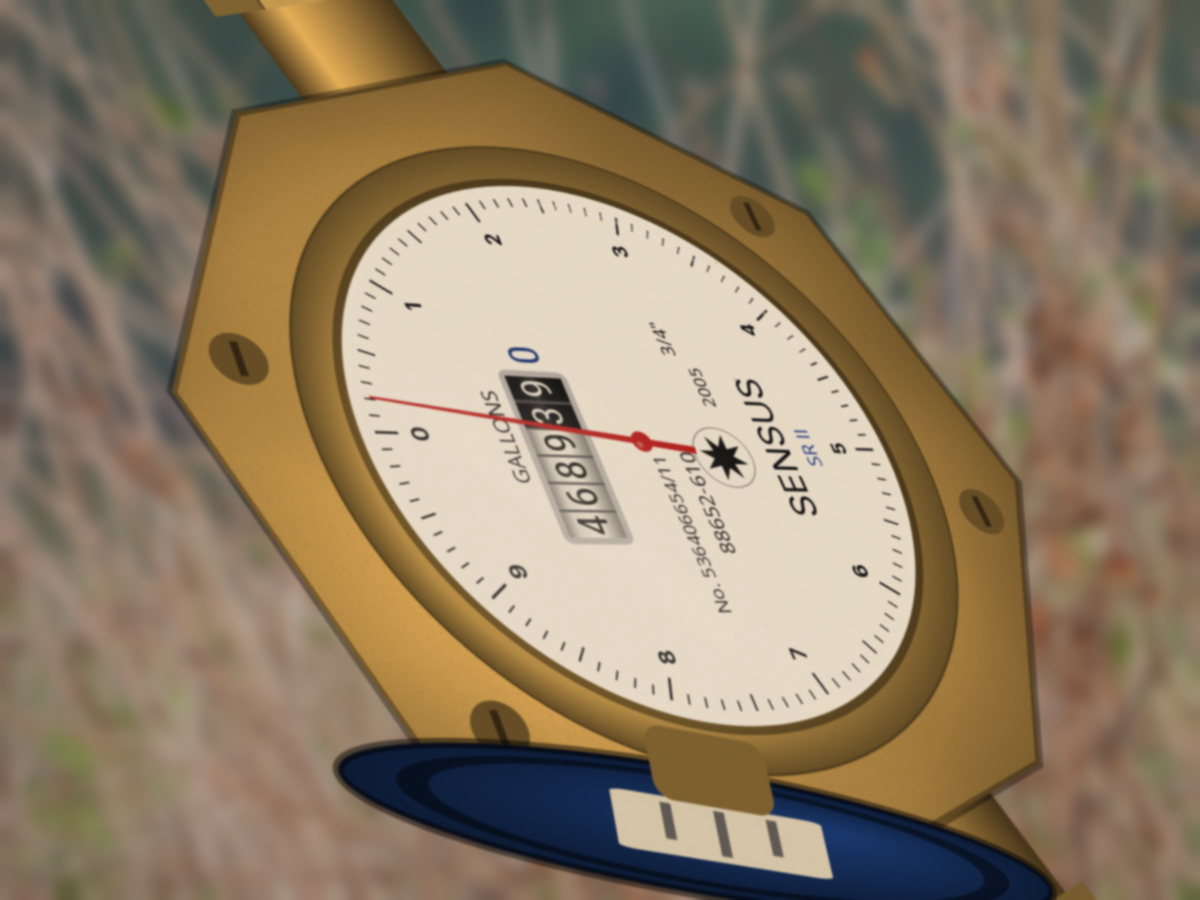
**4689390.2** gal
